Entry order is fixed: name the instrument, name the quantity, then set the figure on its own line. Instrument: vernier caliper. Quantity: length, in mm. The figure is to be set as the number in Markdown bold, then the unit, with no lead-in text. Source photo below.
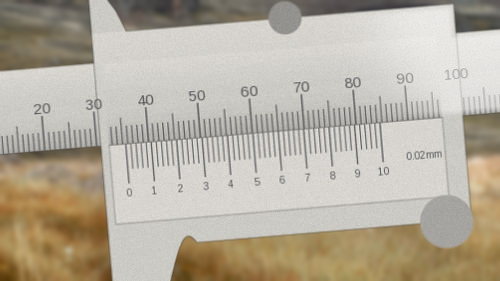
**35.6** mm
